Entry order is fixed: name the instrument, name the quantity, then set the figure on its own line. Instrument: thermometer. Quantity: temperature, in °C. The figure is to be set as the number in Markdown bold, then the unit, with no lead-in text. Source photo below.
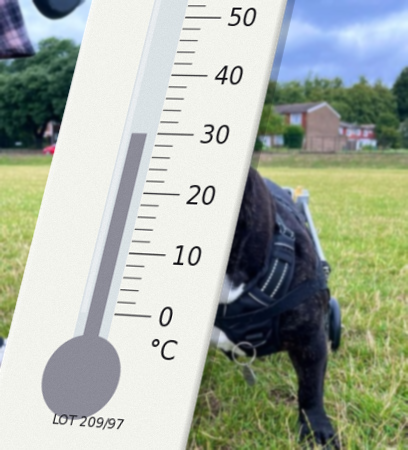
**30** °C
